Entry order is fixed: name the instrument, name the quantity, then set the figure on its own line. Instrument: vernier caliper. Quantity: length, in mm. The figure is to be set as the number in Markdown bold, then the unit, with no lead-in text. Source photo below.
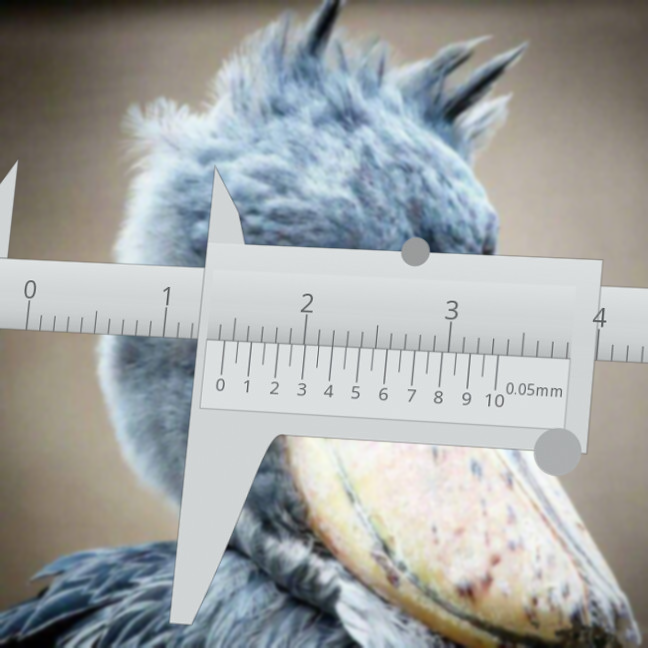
**14.4** mm
